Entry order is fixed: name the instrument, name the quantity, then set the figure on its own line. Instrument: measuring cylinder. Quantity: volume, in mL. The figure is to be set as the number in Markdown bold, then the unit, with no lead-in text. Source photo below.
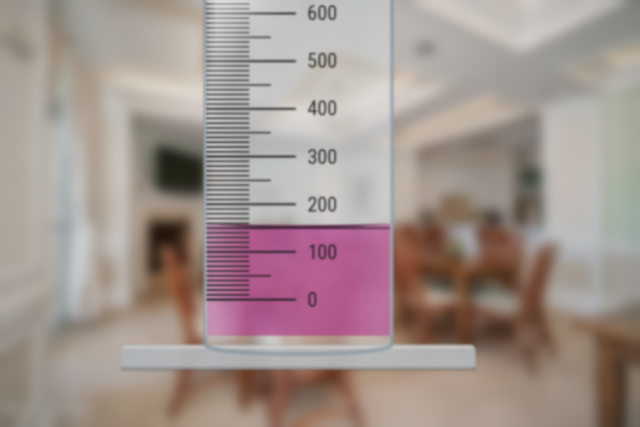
**150** mL
